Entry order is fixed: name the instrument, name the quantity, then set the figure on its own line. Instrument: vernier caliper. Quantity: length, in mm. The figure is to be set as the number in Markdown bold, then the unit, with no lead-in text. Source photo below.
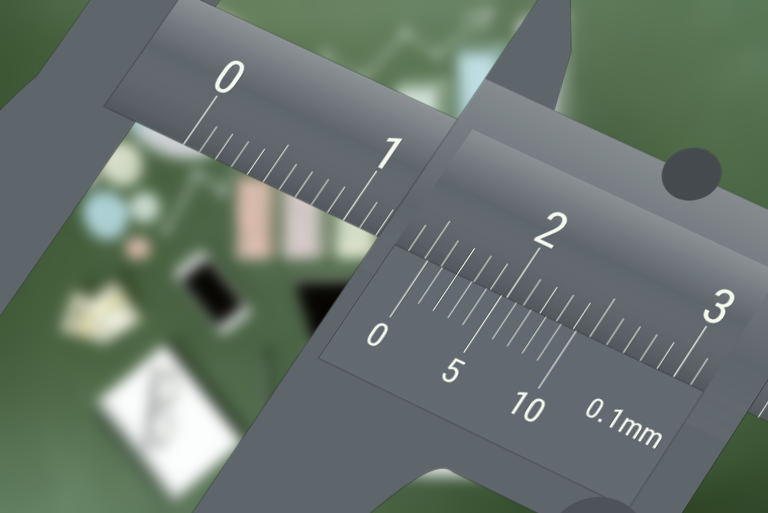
**15.2** mm
